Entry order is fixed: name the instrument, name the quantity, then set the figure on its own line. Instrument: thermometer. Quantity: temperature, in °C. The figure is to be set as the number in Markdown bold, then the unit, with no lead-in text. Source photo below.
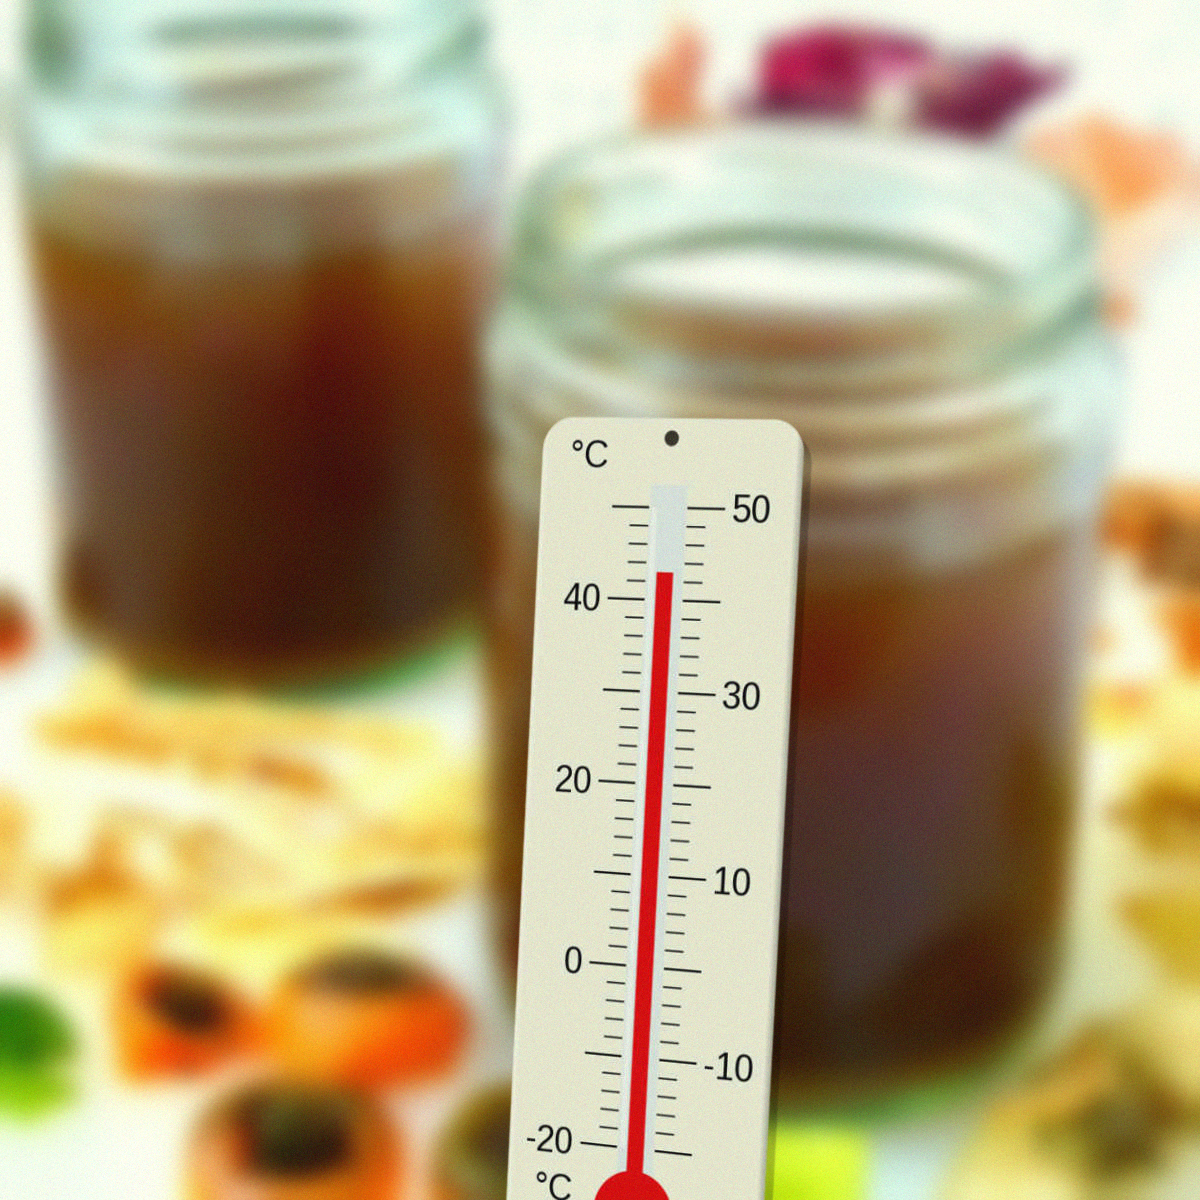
**43** °C
